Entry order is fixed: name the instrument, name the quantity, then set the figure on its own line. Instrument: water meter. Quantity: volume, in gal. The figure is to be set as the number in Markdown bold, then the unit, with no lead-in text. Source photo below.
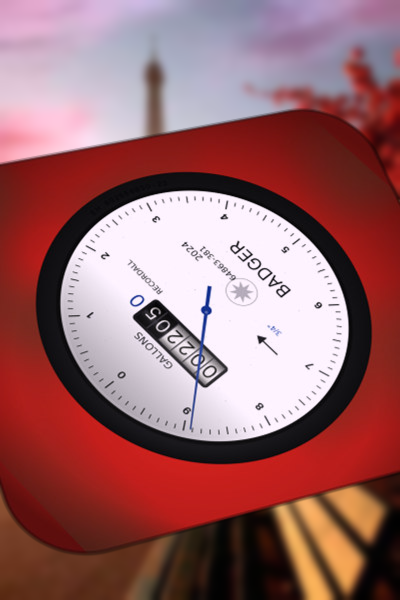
**22048.9** gal
